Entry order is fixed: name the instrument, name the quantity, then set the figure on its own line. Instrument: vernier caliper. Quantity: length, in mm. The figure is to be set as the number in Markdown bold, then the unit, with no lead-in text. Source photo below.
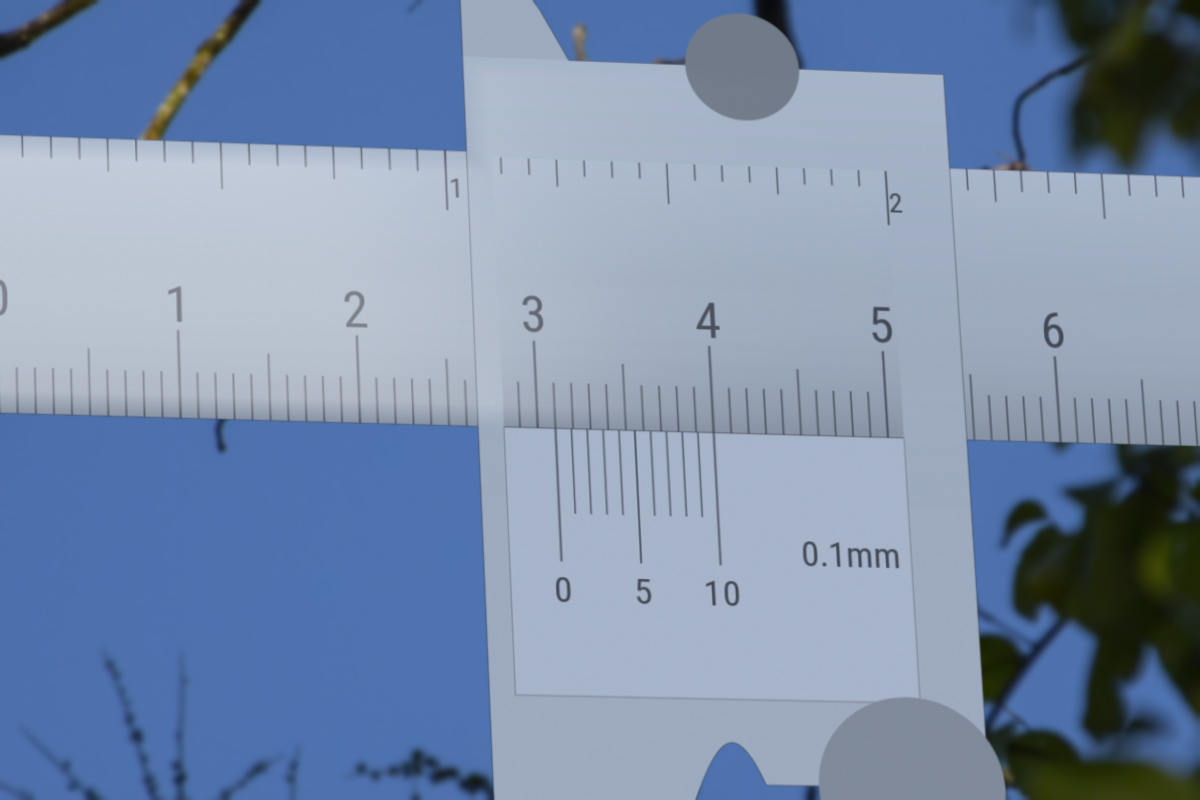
**31.0** mm
